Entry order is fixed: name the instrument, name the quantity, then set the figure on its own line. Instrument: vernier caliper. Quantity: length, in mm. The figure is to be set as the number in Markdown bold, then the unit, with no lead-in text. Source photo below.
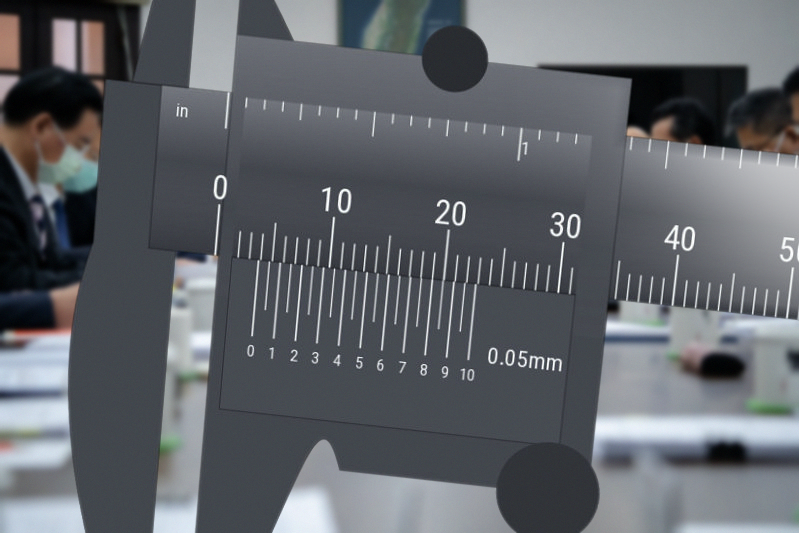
**3.8** mm
